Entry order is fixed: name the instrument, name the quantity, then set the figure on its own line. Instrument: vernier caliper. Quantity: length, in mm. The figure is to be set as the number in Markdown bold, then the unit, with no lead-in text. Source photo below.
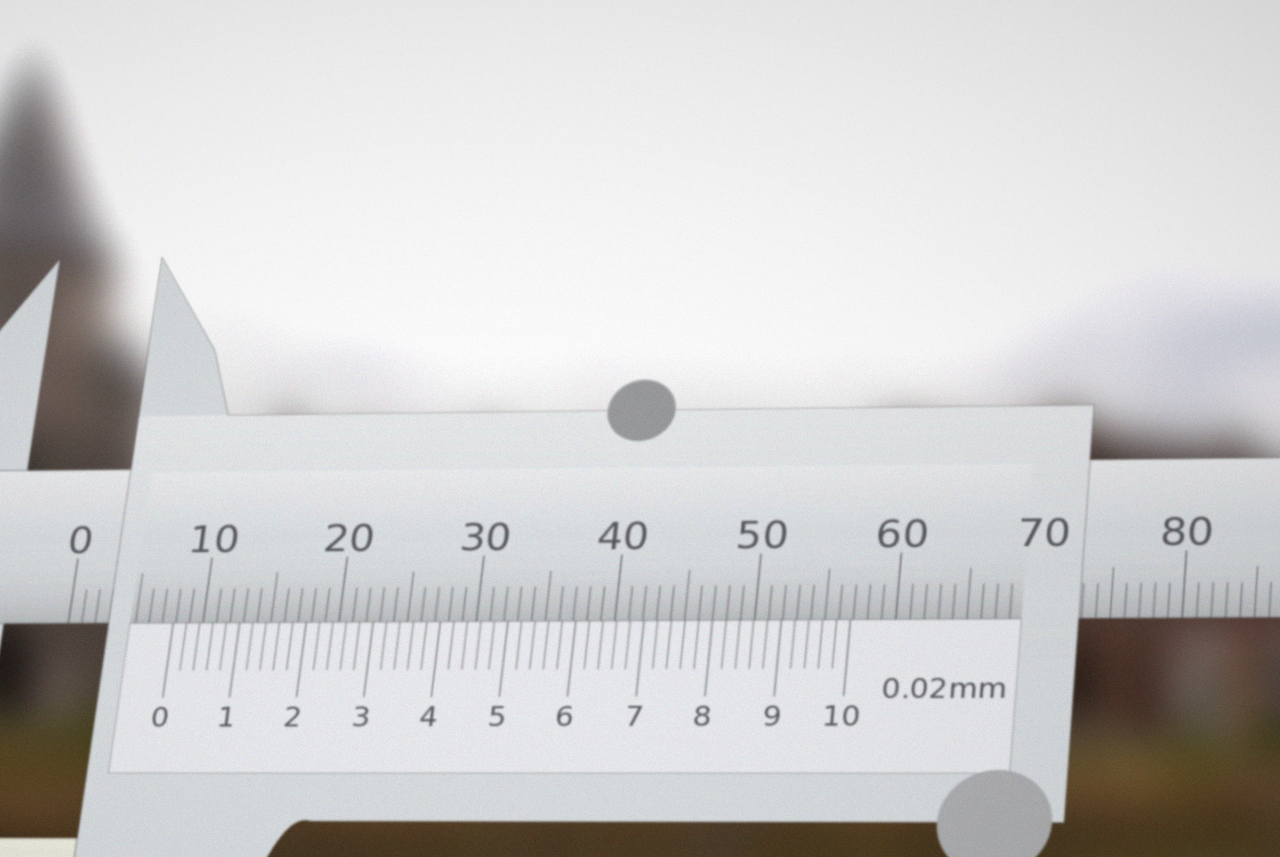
**7.8** mm
